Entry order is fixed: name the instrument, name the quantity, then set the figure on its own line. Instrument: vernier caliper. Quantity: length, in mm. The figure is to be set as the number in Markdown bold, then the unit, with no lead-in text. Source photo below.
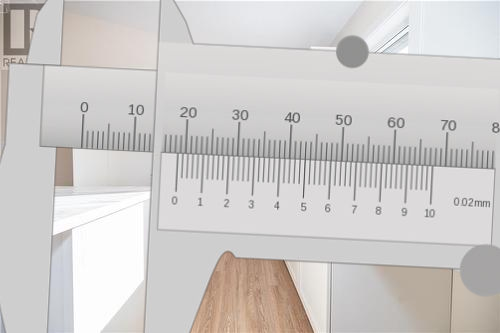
**18.5** mm
